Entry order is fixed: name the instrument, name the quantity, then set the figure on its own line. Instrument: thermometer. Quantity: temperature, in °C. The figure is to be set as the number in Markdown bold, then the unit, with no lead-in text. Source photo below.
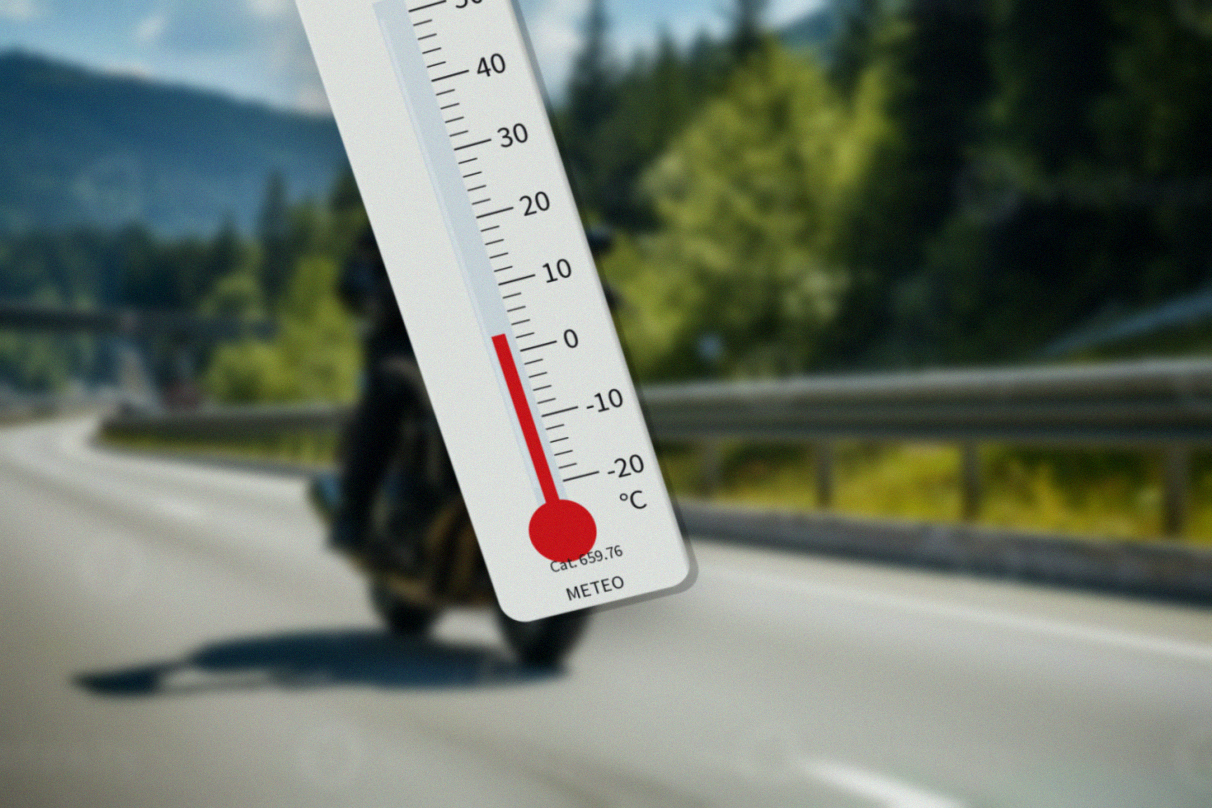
**3** °C
